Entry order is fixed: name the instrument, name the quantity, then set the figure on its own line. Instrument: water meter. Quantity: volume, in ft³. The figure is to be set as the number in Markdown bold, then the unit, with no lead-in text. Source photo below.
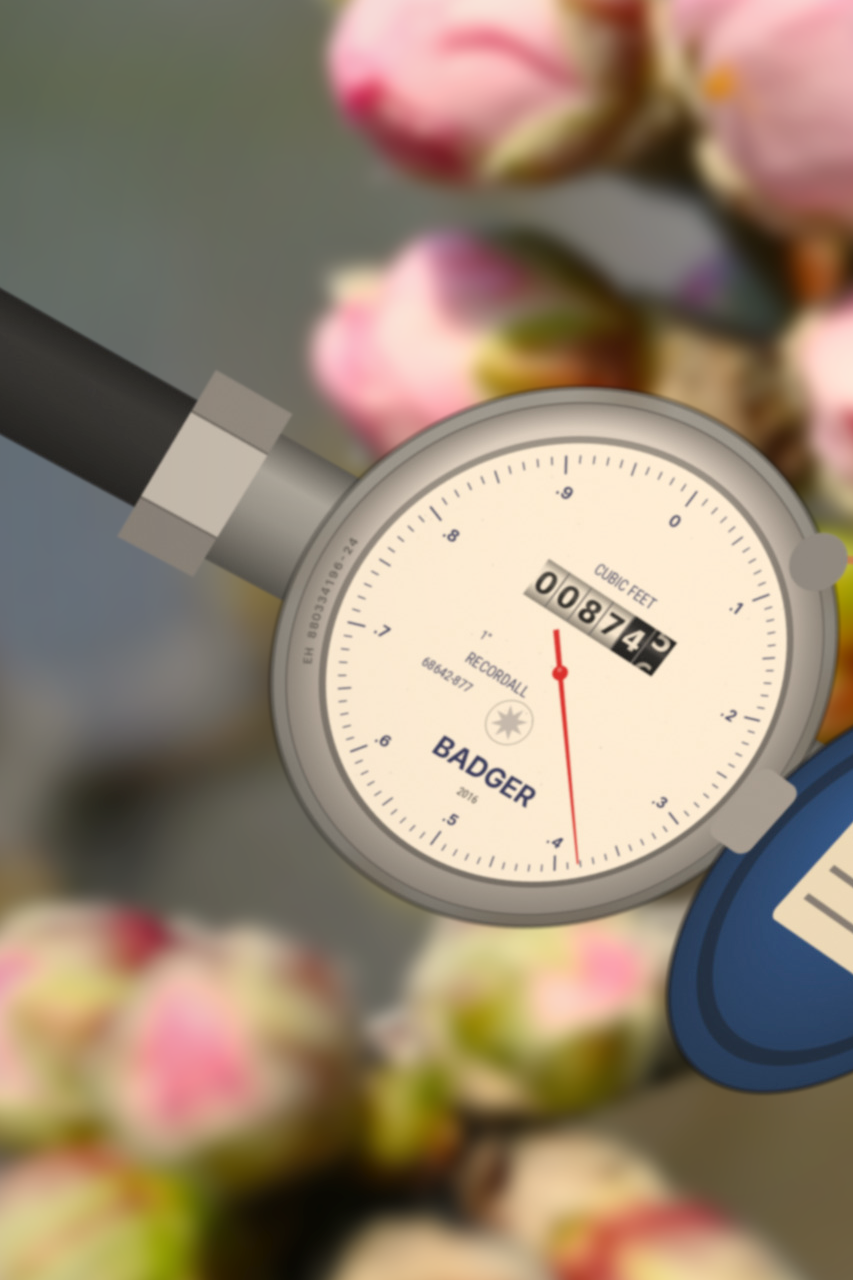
**8745.38** ft³
